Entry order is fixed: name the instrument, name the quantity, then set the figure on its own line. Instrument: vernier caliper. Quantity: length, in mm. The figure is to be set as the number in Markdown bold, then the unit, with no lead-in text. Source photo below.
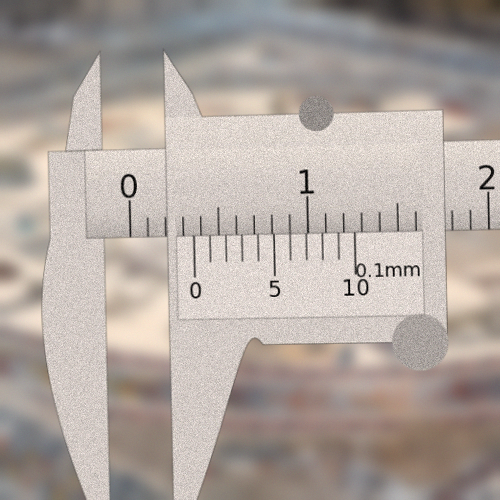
**3.6** mm
